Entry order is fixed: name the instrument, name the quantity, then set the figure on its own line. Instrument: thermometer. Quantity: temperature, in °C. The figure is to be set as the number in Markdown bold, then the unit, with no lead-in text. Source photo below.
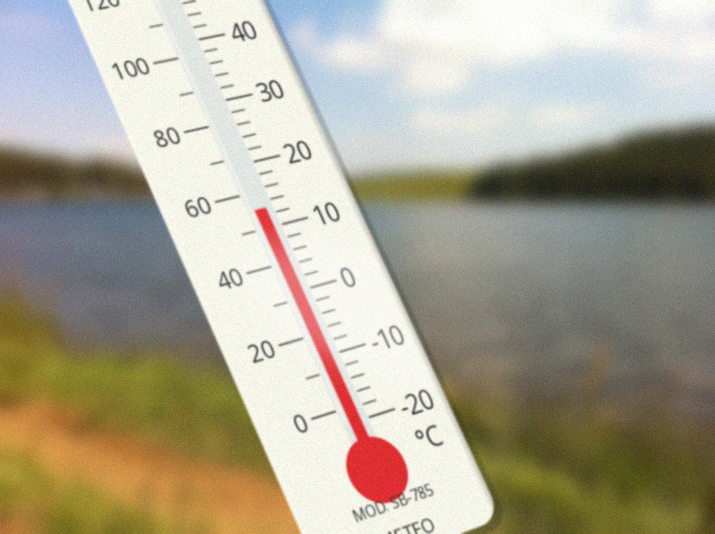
**13** °C
